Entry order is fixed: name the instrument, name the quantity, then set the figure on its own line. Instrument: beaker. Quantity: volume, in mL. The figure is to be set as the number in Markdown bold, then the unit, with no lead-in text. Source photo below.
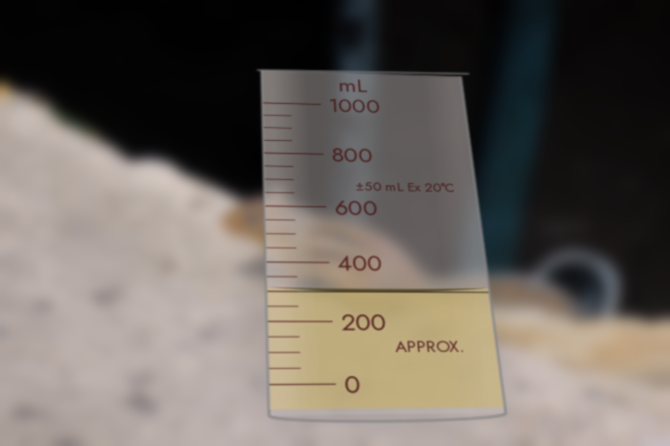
**300** mL
